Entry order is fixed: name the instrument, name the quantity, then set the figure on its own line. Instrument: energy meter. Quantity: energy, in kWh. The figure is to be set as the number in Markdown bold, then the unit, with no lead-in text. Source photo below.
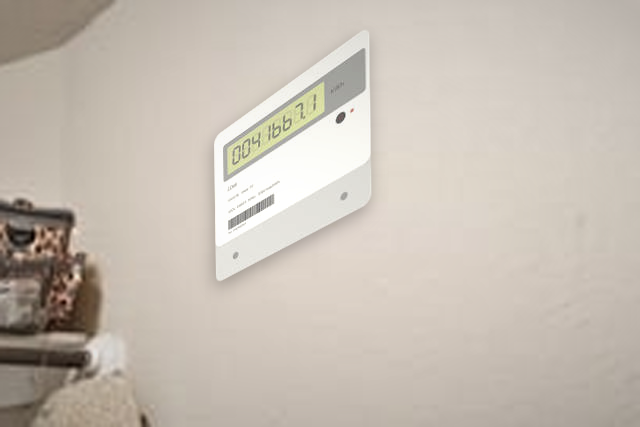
**41667.1** kWh
